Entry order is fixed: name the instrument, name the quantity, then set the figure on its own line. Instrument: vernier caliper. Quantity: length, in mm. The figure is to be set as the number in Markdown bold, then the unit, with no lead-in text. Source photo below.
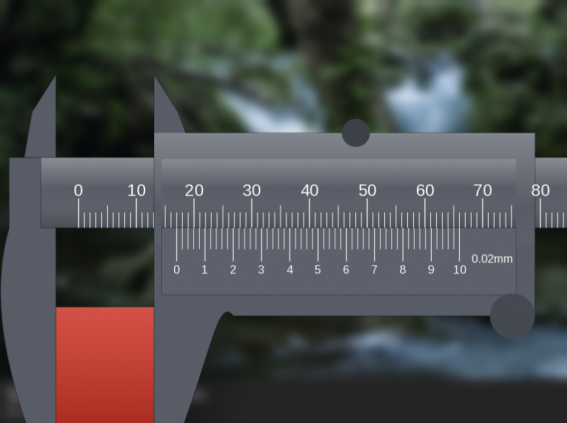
**17.0** mm
